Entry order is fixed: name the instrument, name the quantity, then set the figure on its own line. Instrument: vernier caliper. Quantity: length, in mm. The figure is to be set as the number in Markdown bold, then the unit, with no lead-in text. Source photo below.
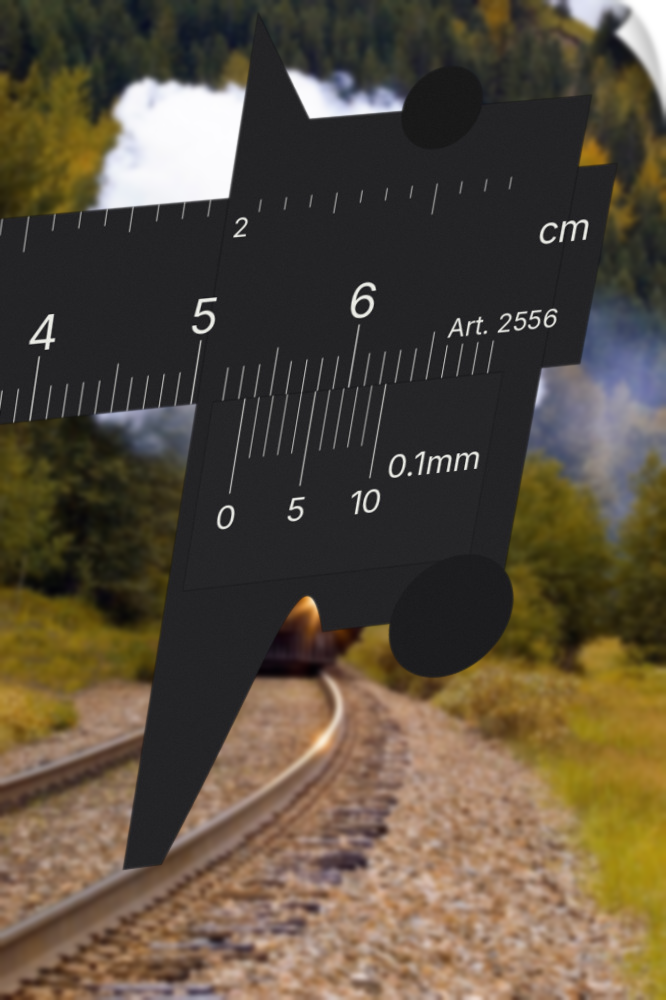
**53.4** mm
